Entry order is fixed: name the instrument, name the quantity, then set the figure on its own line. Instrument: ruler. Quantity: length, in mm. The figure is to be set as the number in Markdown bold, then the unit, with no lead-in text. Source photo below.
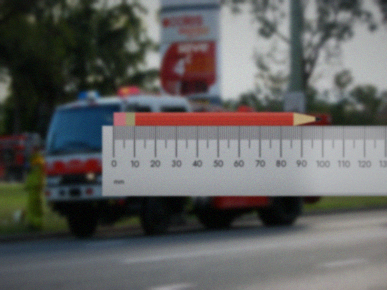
**100** mm
